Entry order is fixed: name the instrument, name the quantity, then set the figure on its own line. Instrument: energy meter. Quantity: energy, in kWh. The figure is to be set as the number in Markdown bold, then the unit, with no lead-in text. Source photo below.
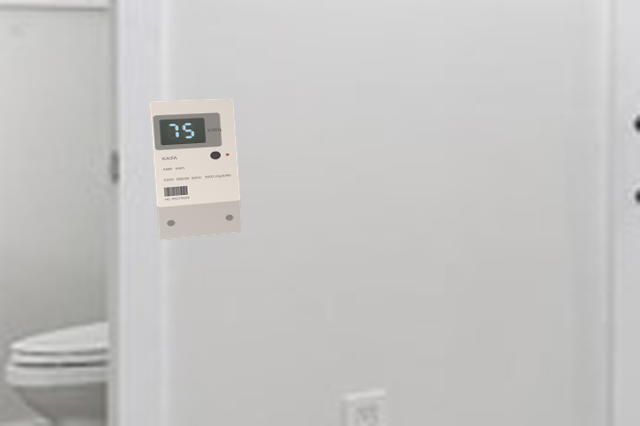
**75** kWh
